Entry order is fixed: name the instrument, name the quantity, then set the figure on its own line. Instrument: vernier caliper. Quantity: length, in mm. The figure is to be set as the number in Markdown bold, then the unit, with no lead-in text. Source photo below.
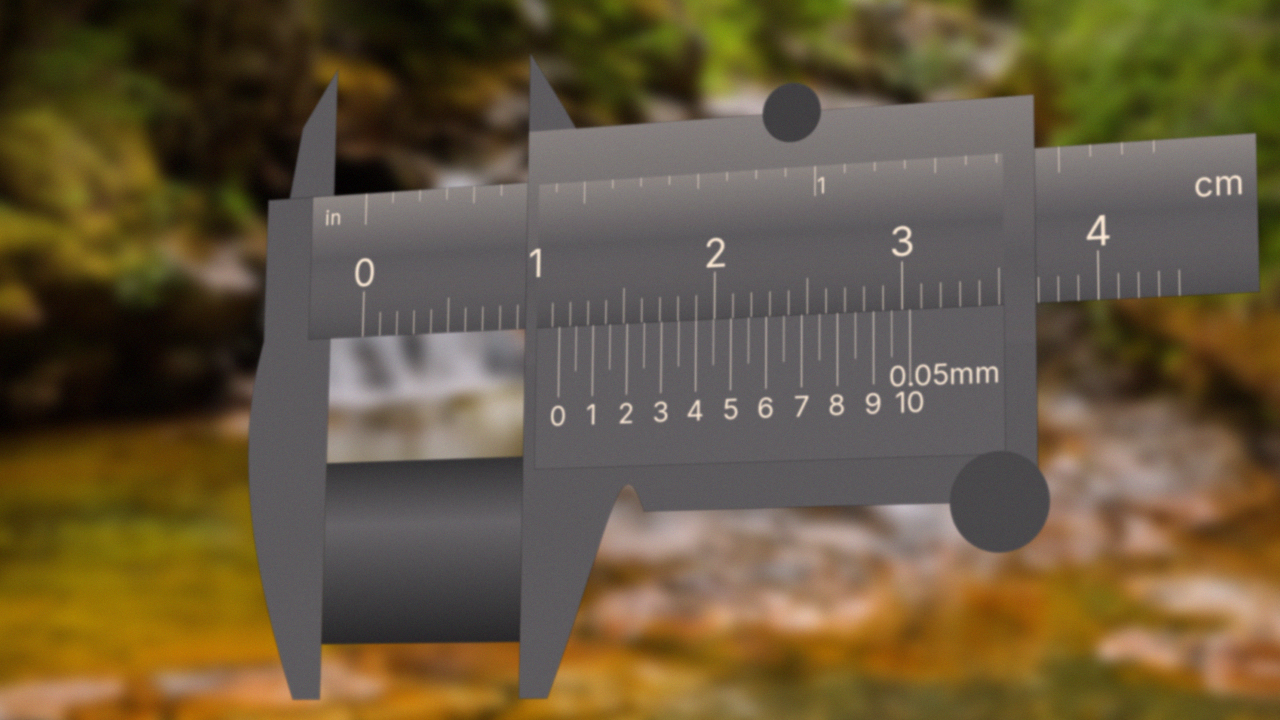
**11.4** mm
